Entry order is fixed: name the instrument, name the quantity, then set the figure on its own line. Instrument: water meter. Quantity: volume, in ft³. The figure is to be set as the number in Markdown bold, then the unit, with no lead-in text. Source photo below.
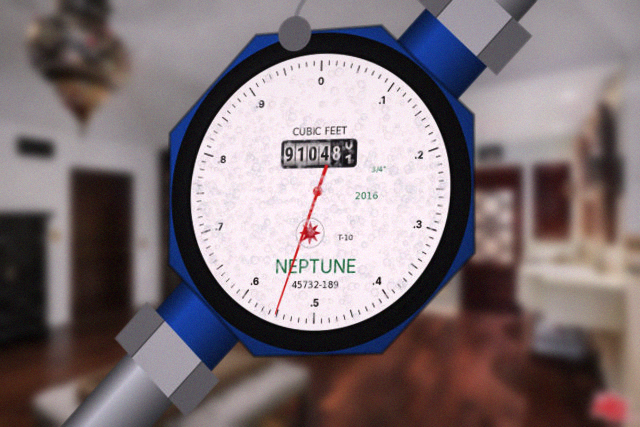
**910480.55** ft³
